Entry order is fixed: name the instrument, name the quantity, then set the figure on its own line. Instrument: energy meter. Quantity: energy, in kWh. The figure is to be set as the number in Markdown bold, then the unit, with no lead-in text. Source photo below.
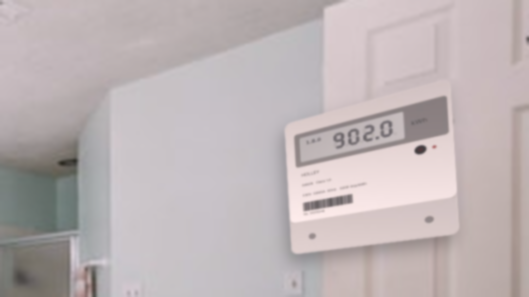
**902.0** kWh
